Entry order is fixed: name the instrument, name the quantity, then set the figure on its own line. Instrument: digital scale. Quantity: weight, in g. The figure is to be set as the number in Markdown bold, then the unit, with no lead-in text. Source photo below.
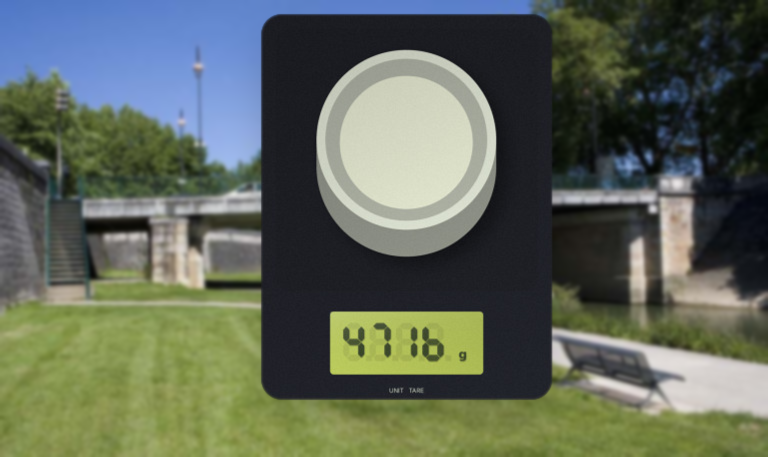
**4716** g
